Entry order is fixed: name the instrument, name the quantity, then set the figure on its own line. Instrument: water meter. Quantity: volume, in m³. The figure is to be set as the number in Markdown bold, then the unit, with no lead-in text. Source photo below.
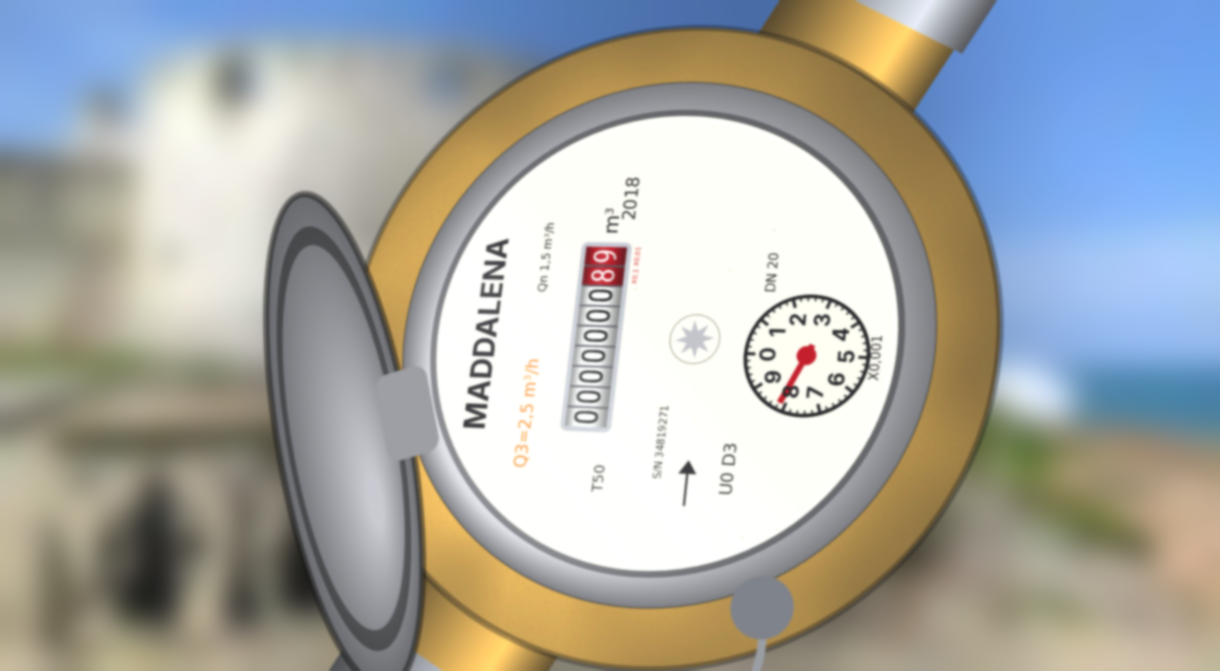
**0.898** m³
